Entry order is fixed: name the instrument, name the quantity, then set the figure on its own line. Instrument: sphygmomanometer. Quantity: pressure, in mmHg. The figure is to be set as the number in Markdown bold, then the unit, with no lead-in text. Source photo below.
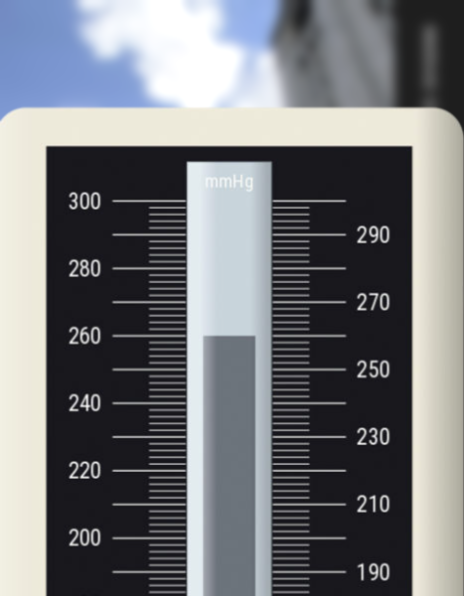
**260** mmHg
